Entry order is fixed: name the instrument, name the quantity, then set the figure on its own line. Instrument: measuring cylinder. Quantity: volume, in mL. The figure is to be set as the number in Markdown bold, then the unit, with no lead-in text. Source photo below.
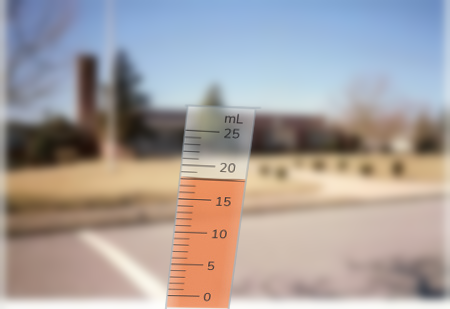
**18** mL
